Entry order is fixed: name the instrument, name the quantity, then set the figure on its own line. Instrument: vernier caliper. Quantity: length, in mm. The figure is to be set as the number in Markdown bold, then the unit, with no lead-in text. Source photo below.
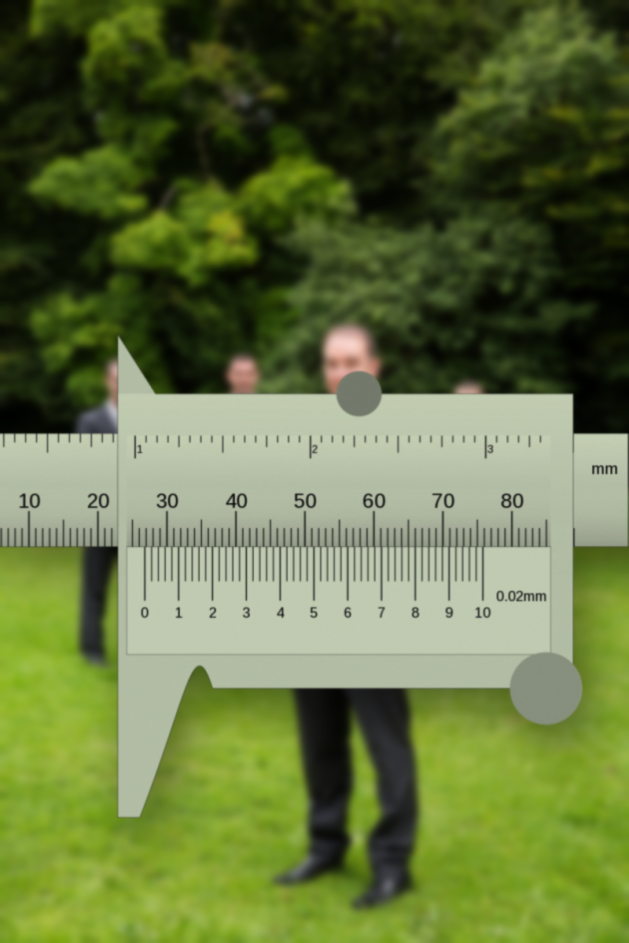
**26.8** mm
